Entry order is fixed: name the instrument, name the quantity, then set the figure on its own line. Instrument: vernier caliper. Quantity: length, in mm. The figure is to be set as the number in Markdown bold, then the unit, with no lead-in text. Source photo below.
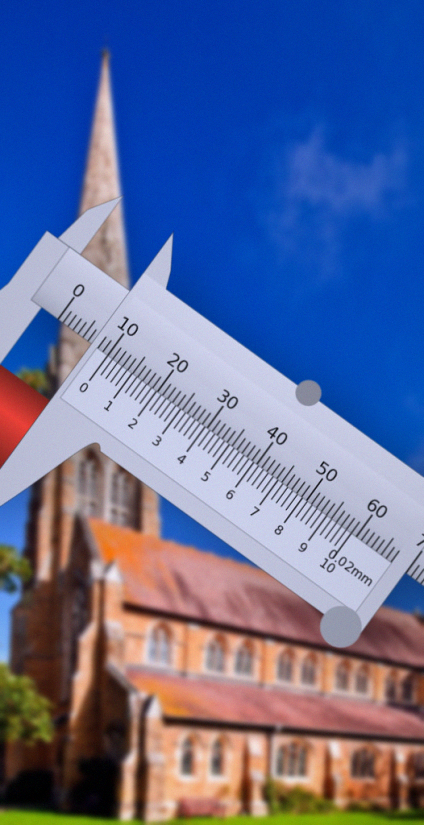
**10.0** mm
